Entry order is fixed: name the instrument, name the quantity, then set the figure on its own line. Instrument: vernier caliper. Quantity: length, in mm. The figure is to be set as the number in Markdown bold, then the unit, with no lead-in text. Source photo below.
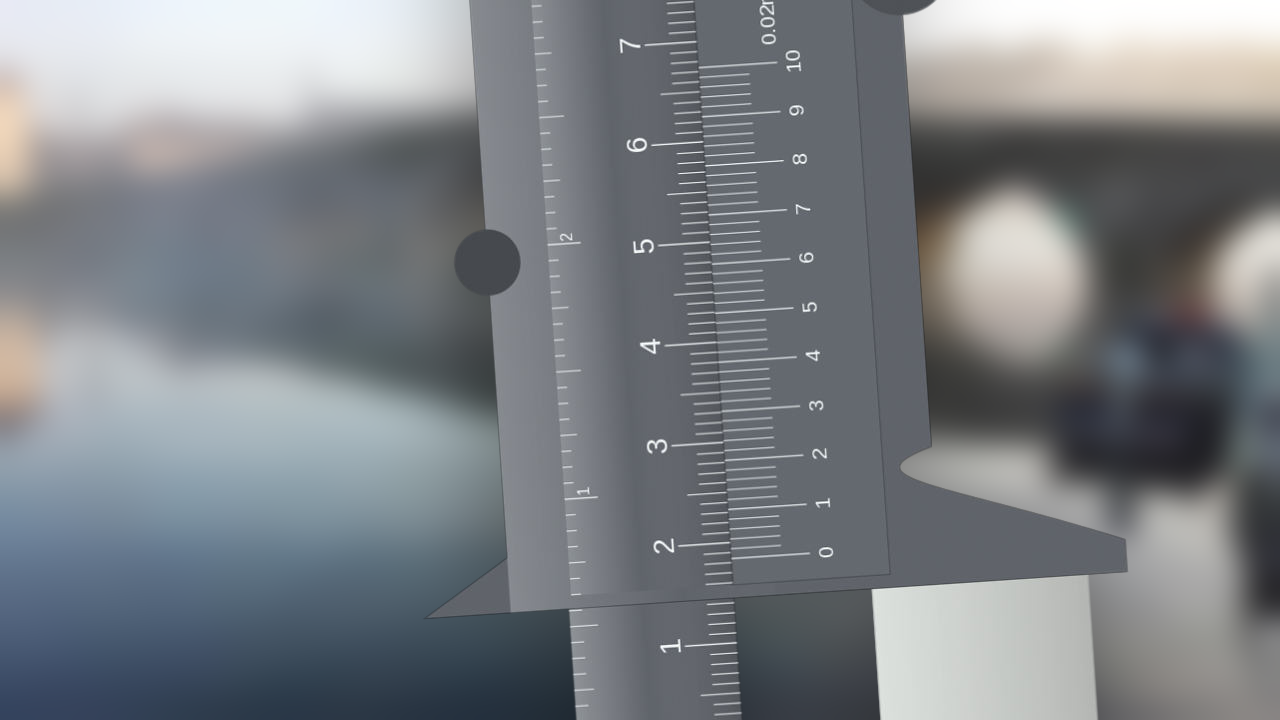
**18.4** mm
